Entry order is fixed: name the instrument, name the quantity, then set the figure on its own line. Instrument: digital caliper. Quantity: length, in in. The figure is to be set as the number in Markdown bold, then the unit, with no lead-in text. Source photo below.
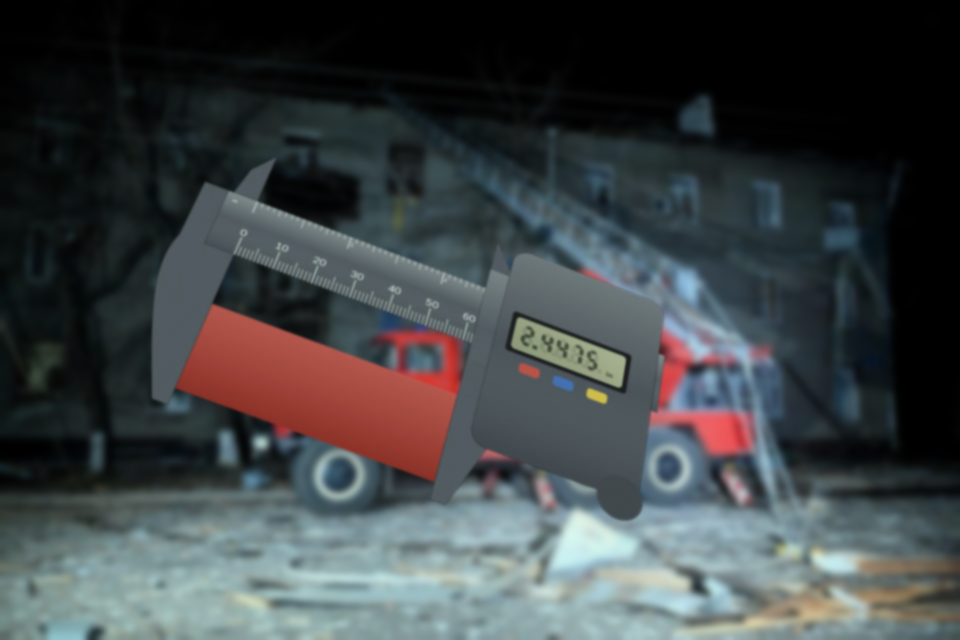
**2.4475** in
